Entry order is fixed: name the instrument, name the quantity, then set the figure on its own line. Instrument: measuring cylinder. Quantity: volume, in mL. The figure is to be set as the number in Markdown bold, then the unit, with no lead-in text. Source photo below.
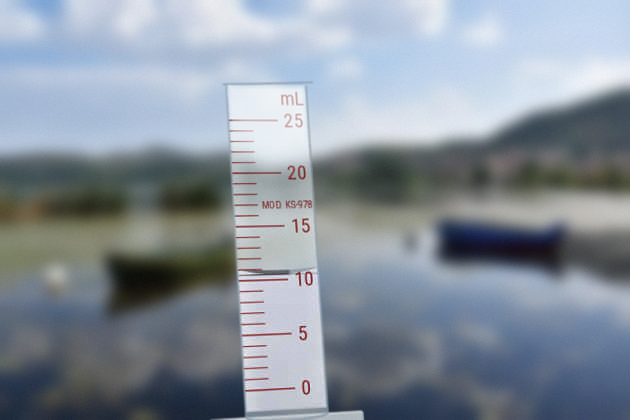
**10.5** mL
